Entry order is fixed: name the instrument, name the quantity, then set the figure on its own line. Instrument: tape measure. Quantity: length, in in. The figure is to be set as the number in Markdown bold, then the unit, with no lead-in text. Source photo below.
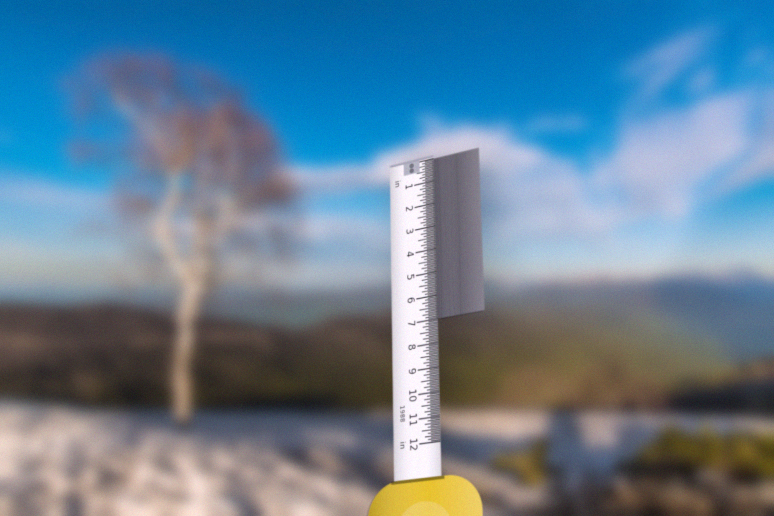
**7** in
